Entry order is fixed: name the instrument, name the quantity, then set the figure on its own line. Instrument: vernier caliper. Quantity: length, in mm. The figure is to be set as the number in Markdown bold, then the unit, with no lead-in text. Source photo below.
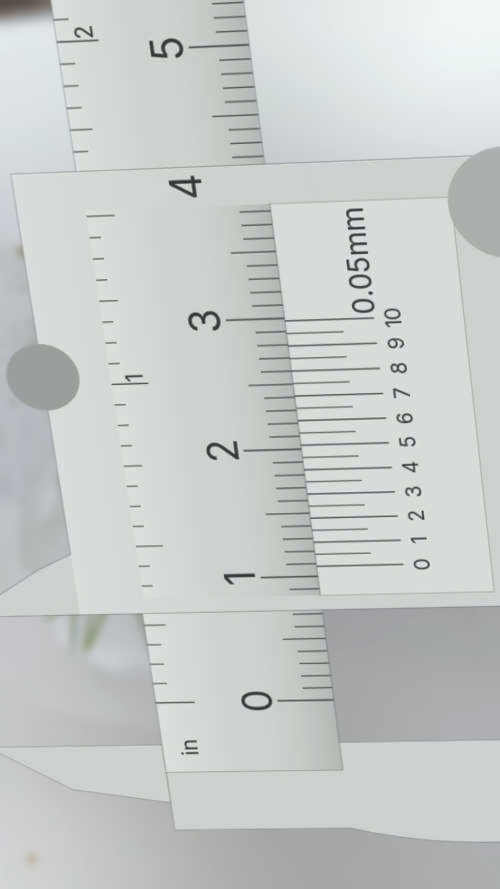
**10.8** mm
